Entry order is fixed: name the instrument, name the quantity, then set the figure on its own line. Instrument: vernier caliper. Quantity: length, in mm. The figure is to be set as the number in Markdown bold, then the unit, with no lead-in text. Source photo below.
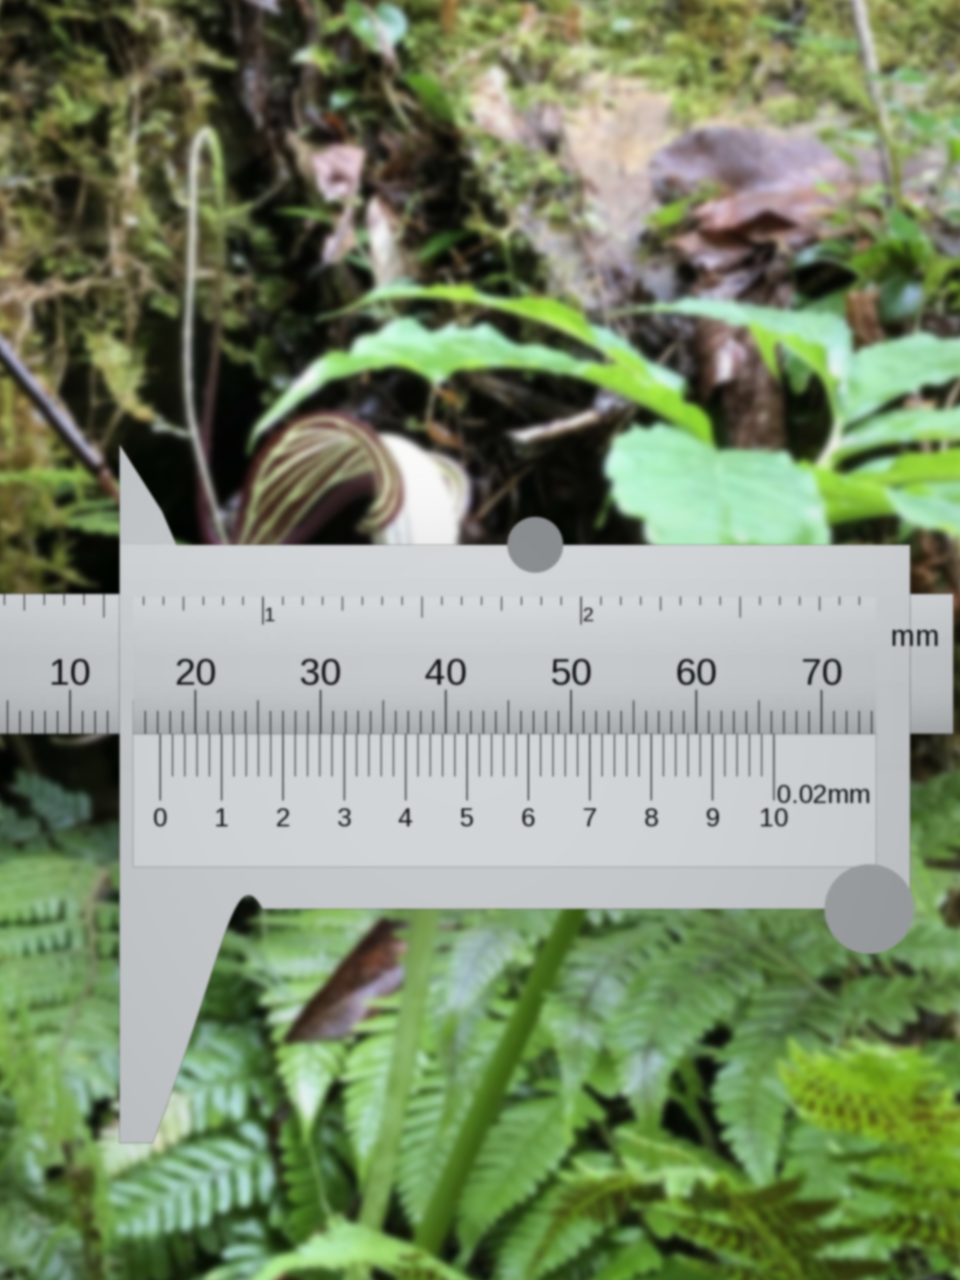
**17.2** mm
